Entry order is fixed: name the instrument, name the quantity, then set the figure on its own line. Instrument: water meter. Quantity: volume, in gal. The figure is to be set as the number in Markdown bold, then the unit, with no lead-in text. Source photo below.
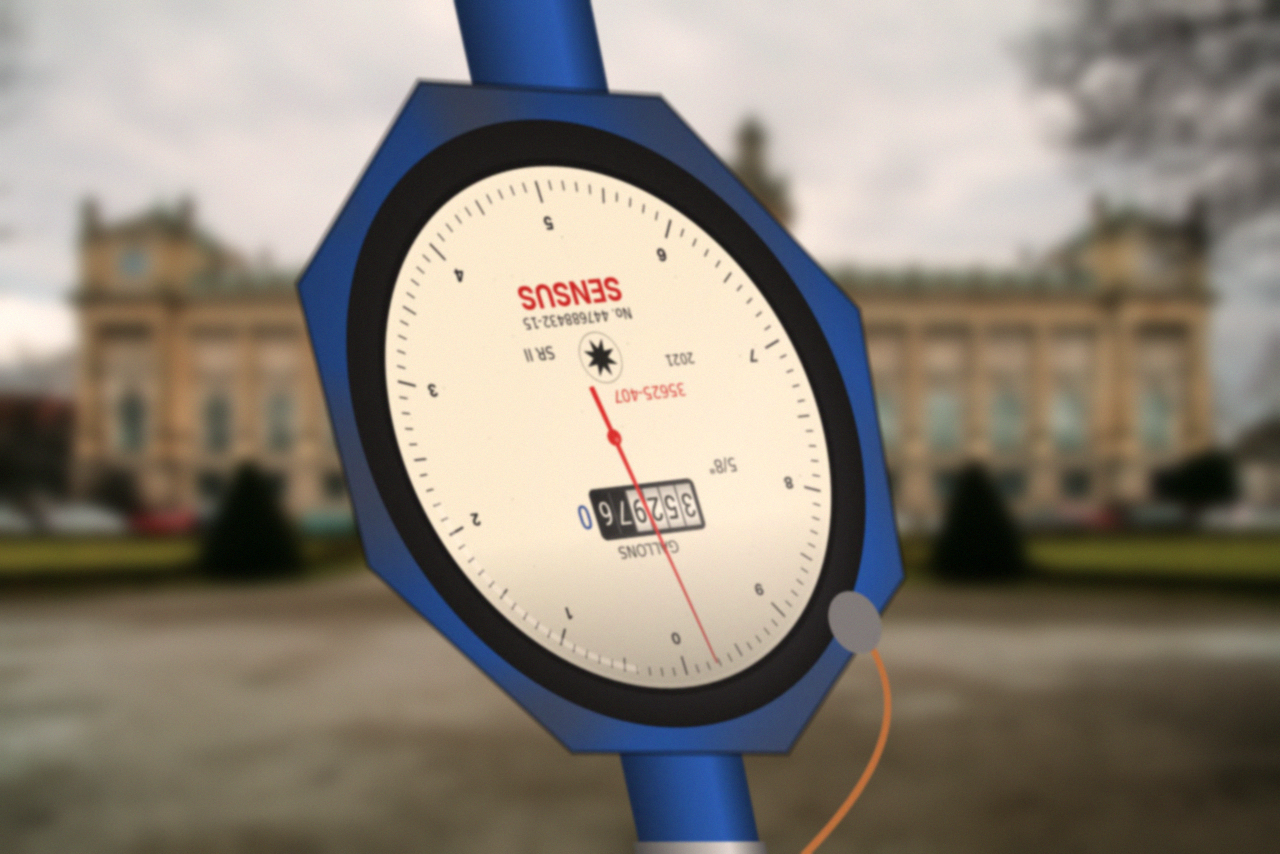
**3529759.7** gal
